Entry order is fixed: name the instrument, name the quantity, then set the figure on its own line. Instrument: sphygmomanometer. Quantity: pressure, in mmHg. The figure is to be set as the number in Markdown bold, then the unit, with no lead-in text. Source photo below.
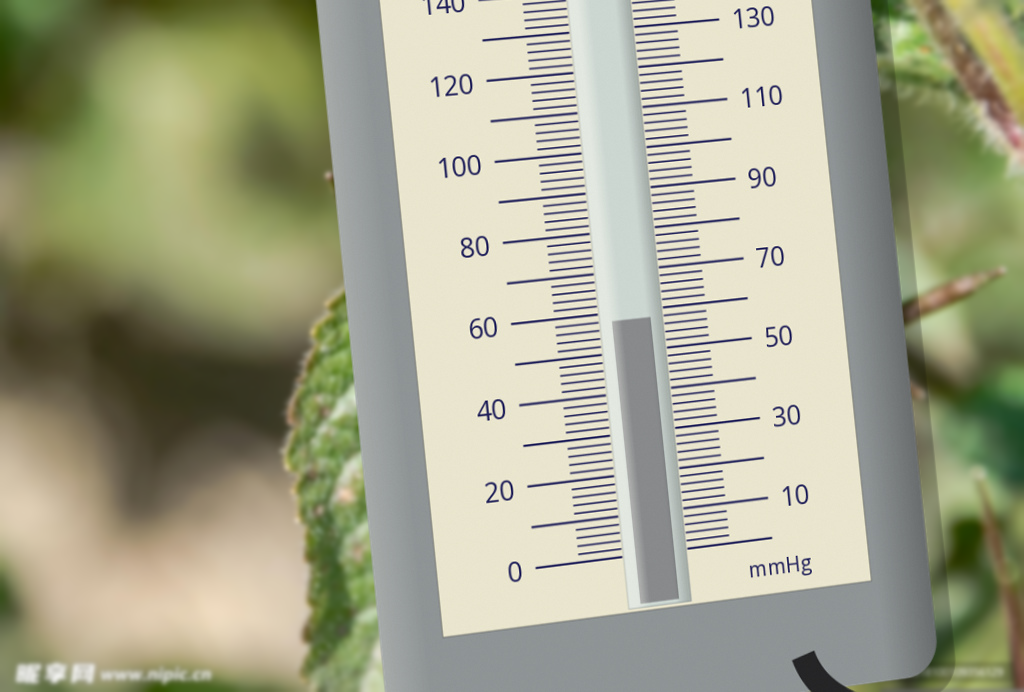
**58** mmHg
